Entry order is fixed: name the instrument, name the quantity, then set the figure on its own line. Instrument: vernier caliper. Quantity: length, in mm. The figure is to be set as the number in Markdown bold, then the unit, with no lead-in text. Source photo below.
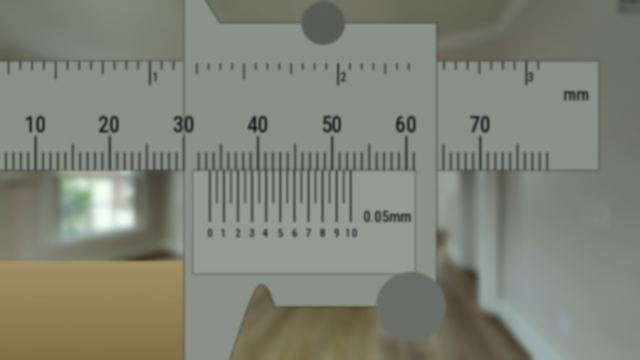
**33.5** mm
